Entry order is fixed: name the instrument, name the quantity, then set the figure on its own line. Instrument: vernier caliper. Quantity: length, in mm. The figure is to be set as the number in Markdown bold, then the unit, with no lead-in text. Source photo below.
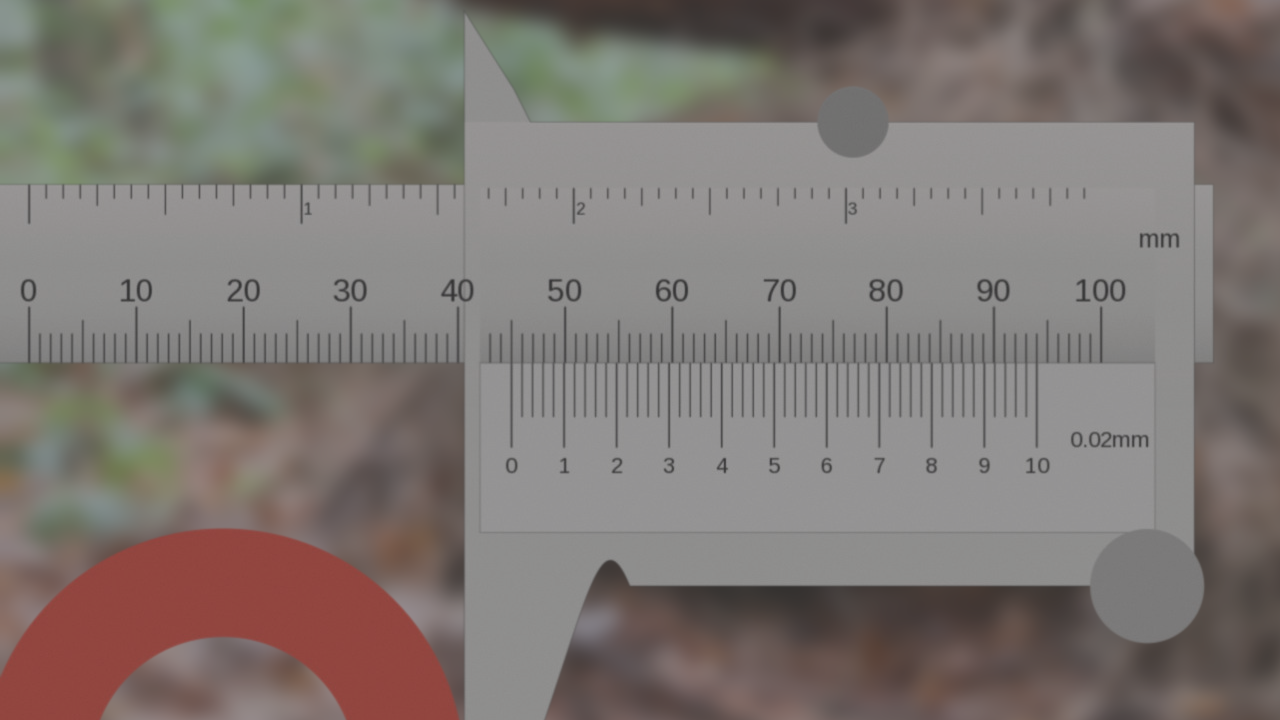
**45.0** mm
